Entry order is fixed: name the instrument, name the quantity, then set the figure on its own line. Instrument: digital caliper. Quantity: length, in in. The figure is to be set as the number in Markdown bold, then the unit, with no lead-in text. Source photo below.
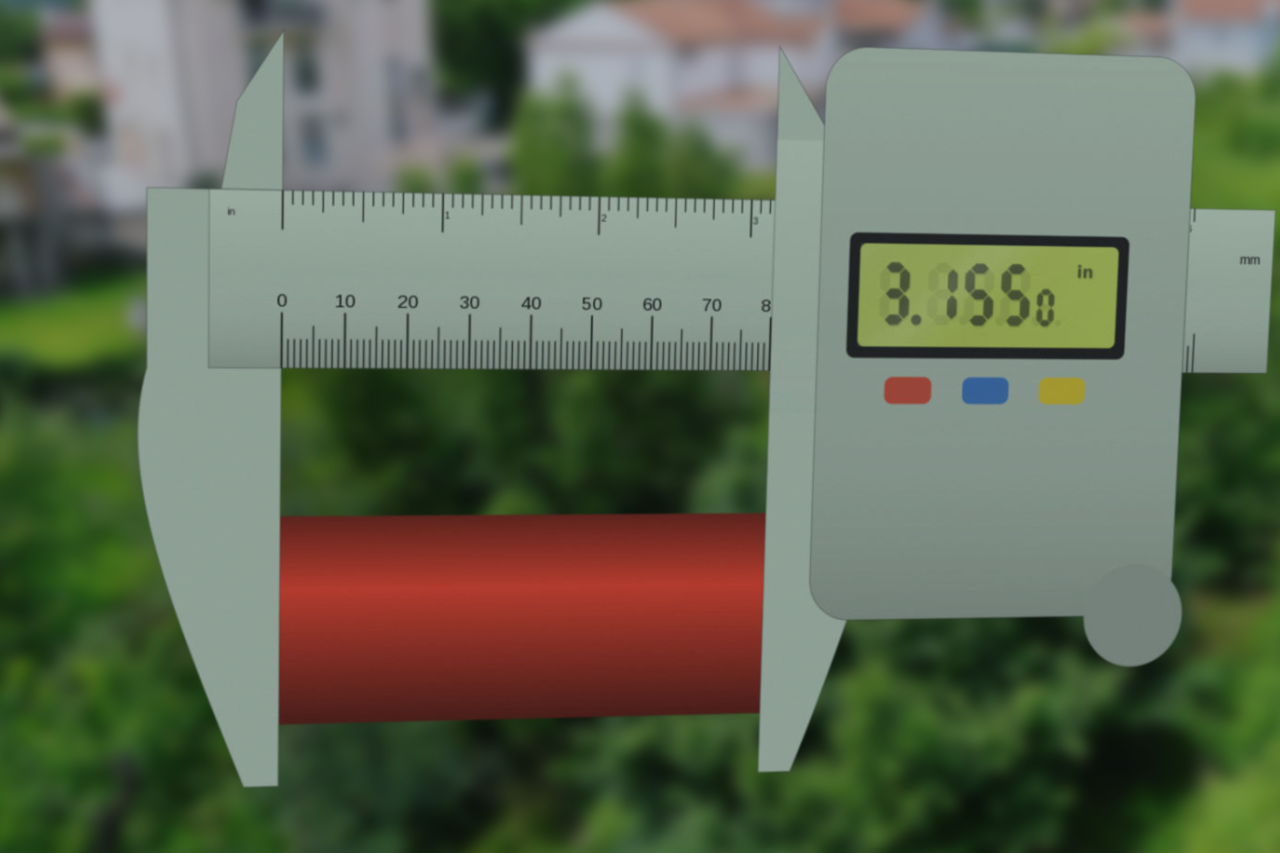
**3.1550** in
